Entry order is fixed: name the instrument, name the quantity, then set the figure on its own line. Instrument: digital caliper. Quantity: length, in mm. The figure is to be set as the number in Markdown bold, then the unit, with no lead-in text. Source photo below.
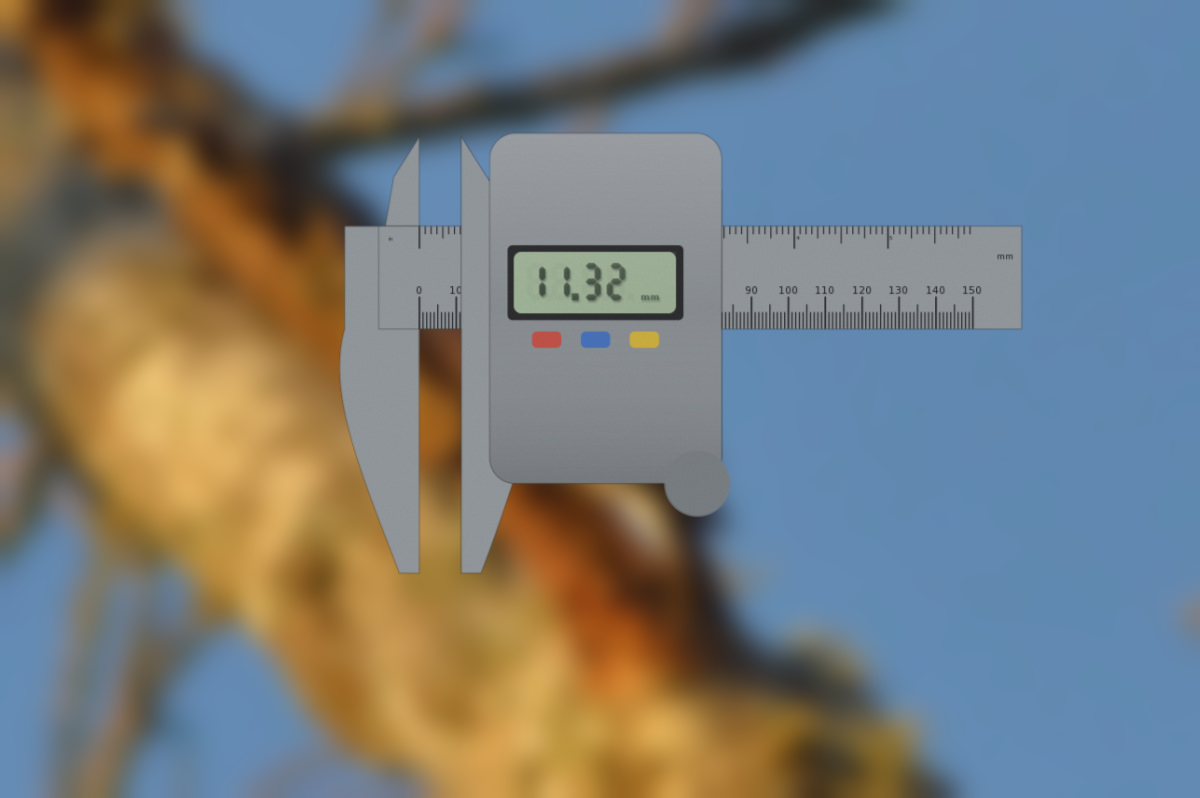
**11.32** mm
